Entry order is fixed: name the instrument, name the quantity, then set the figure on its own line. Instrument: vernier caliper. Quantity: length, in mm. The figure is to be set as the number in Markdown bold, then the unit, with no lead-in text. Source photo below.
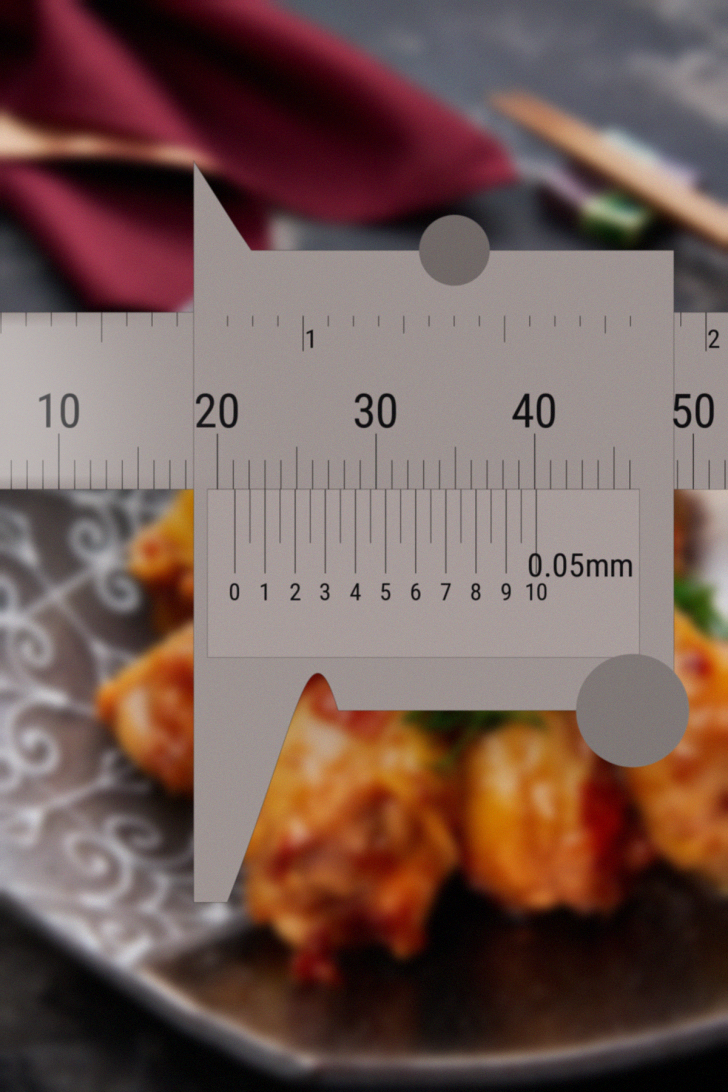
**21.1** mm
